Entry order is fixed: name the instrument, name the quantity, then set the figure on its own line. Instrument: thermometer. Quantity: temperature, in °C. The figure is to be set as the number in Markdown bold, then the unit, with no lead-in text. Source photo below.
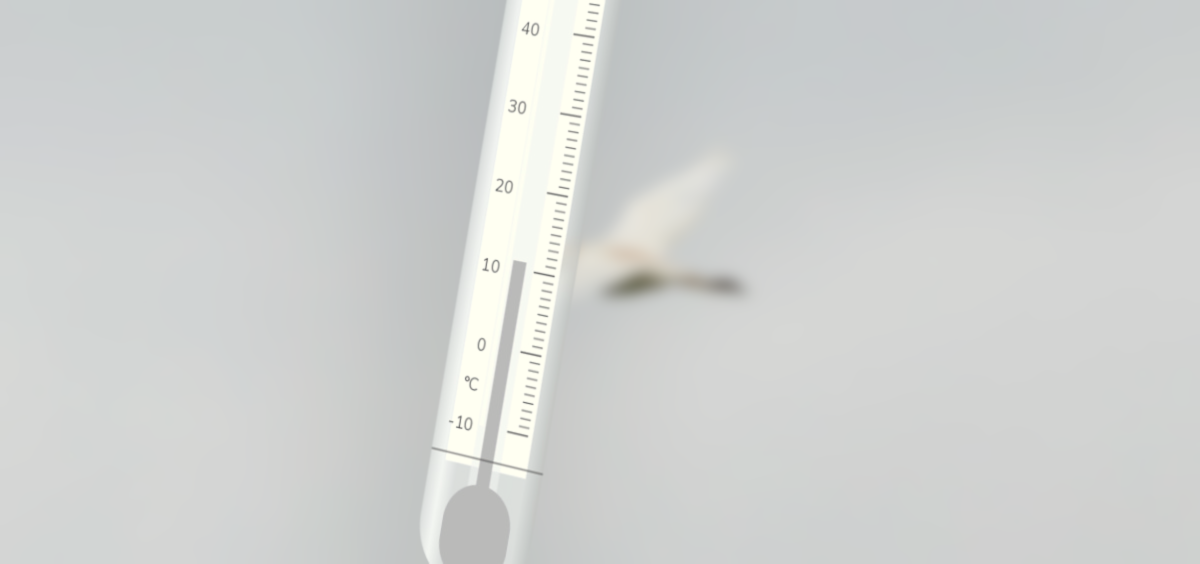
**11** °C
